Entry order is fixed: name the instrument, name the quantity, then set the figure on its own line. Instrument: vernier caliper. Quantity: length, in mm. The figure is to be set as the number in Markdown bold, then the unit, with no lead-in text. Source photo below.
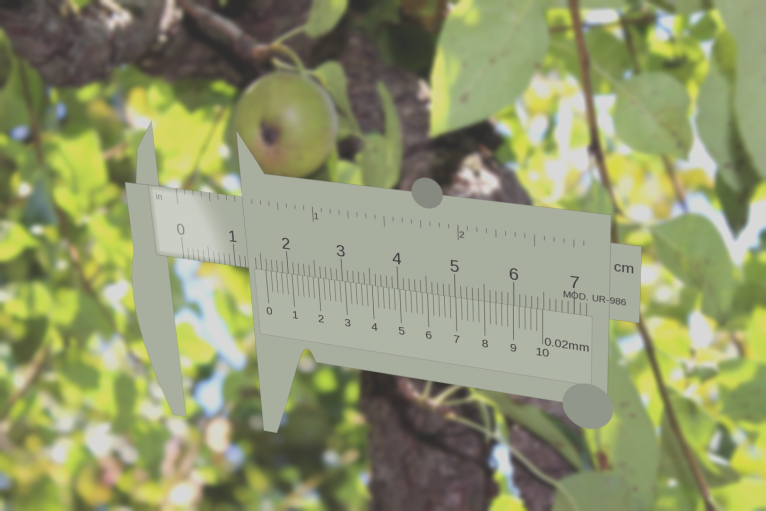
**15.8** mm
